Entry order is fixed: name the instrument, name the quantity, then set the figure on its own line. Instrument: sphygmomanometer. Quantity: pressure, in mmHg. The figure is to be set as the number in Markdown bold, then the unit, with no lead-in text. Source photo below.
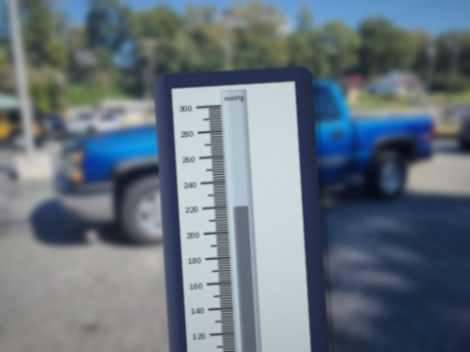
**220** mmHg
